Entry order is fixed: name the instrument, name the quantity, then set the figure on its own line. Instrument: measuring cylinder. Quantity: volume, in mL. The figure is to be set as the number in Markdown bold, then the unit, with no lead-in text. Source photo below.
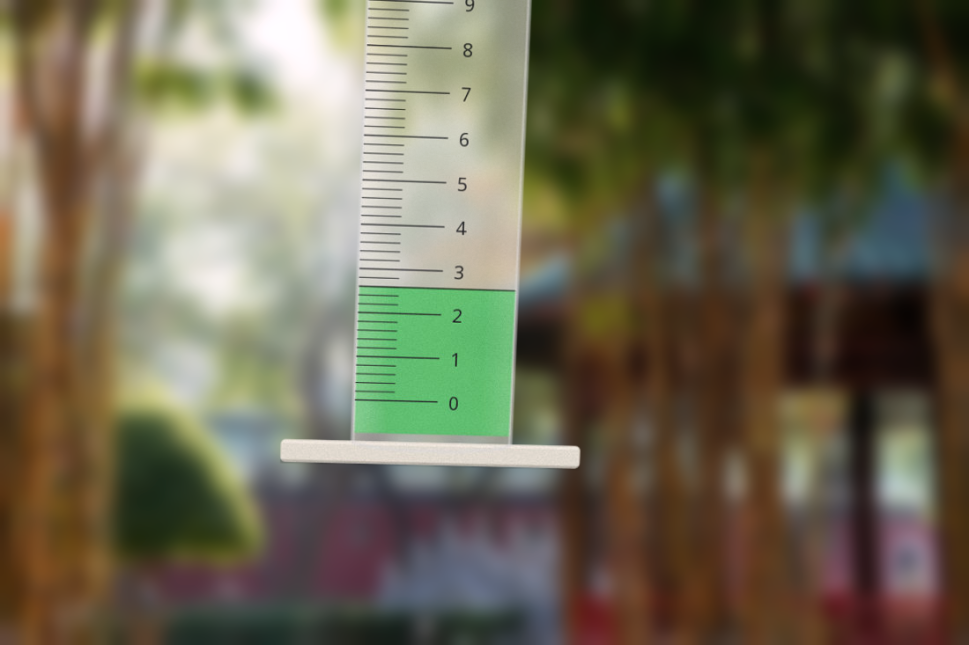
**2.6** mL
